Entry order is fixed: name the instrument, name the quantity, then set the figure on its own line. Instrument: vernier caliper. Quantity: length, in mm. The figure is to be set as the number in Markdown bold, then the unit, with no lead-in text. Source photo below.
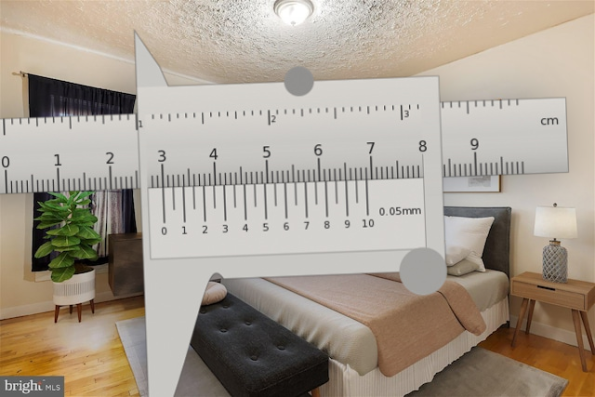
**30.0** mm
